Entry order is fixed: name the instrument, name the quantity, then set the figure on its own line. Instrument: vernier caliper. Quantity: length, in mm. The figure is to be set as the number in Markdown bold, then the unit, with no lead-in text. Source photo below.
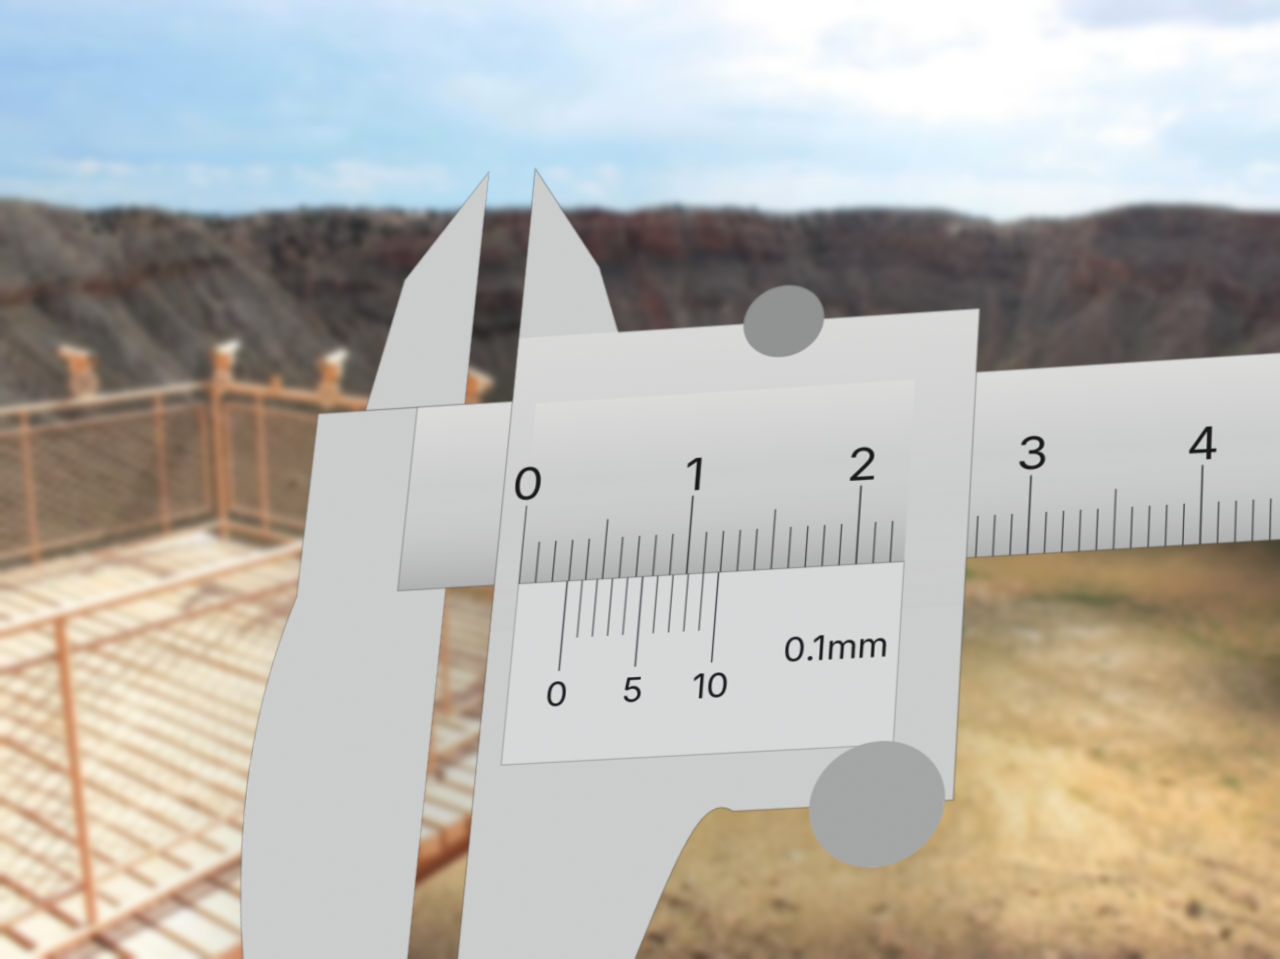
**2.9** mm
